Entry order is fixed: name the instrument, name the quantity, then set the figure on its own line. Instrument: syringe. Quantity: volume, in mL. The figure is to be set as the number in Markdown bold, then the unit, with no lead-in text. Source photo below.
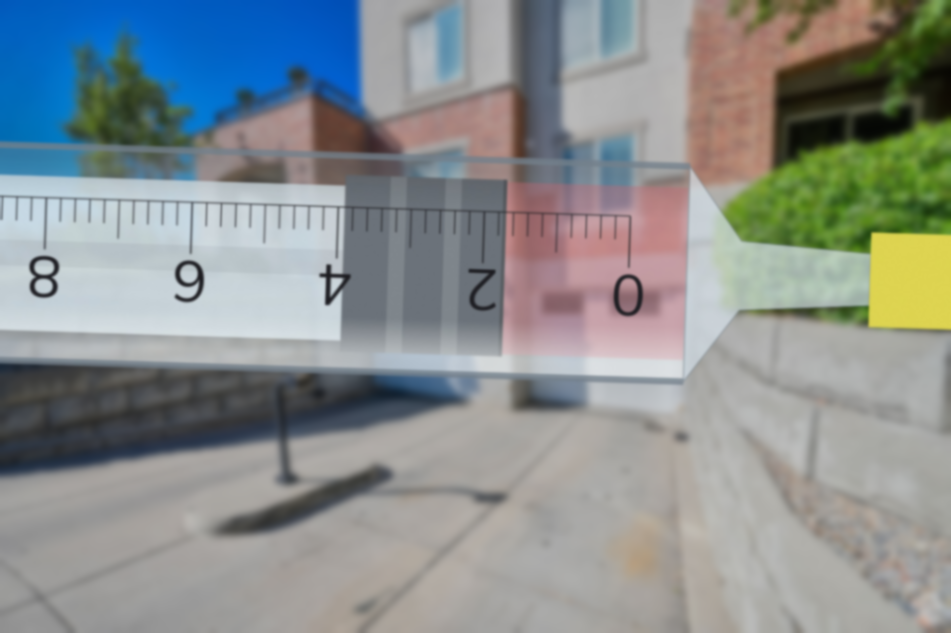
**1.7** mL
